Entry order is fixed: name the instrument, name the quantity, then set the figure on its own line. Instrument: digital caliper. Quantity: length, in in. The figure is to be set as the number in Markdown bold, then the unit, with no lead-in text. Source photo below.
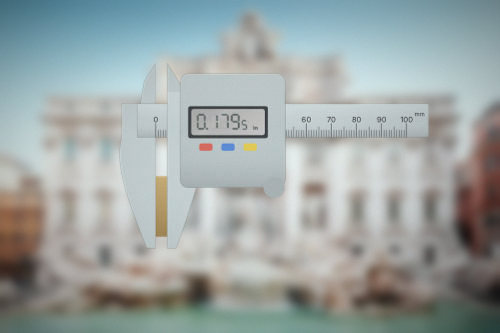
**0.1795** in
